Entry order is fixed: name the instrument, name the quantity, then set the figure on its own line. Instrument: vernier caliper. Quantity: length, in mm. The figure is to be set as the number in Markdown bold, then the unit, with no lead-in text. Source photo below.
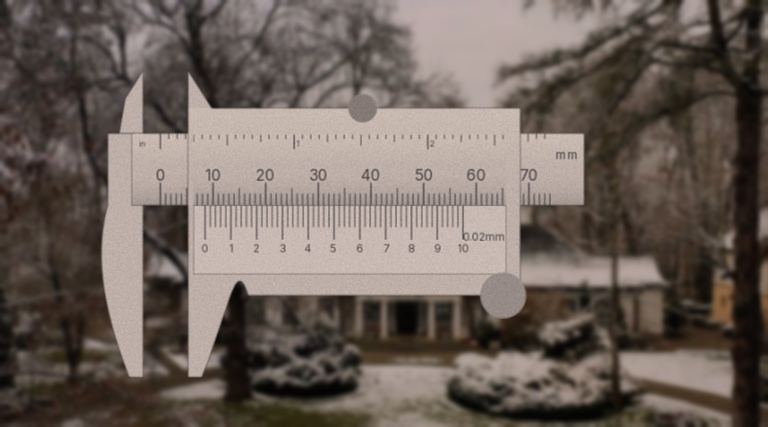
**8.5** mm
